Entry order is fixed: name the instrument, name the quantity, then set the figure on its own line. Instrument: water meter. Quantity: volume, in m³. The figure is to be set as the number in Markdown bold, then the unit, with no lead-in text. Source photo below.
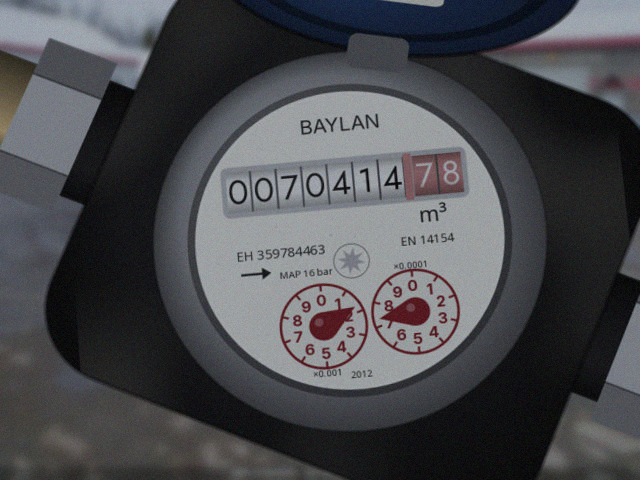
**70414.7817** m³
